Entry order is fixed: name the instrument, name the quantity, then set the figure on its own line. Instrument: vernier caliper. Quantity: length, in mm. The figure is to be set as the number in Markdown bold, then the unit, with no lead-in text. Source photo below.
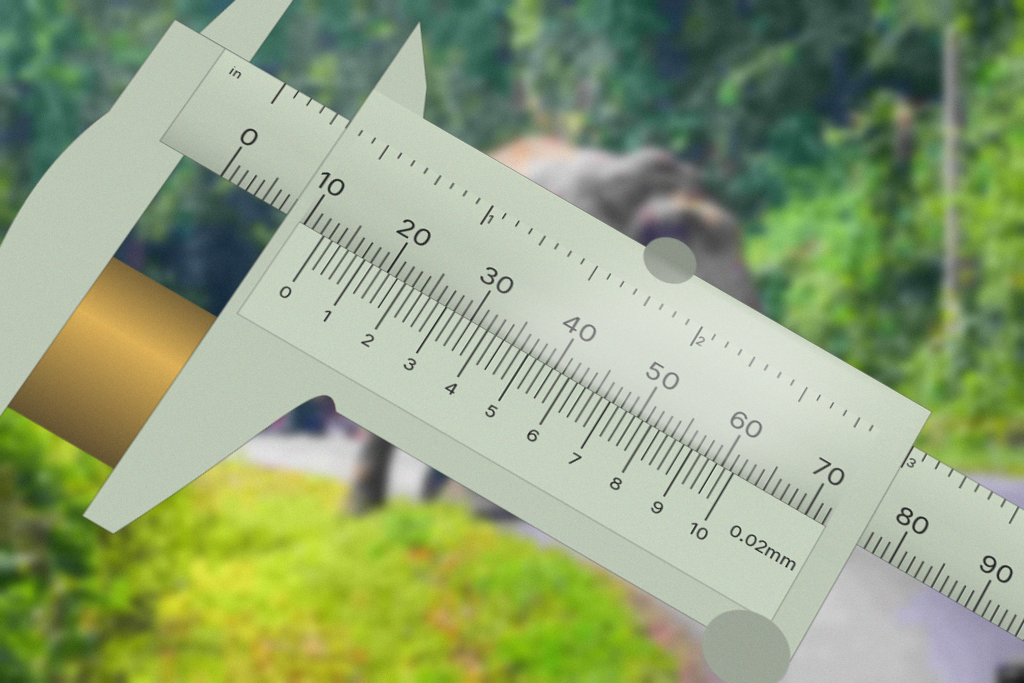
**12.4** mm
